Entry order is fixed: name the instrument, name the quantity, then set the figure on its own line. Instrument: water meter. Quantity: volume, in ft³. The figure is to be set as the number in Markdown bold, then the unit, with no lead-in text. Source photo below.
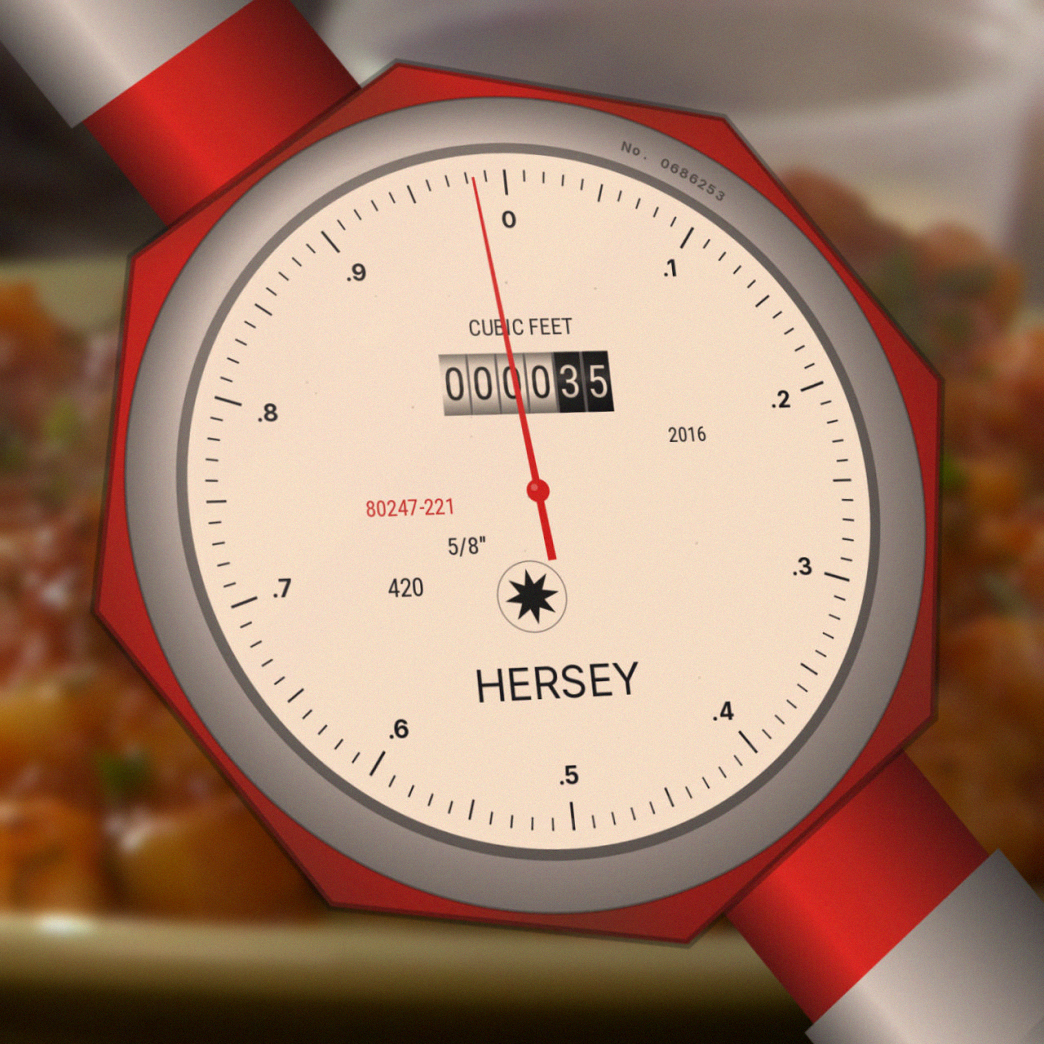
**34.98** ft³
